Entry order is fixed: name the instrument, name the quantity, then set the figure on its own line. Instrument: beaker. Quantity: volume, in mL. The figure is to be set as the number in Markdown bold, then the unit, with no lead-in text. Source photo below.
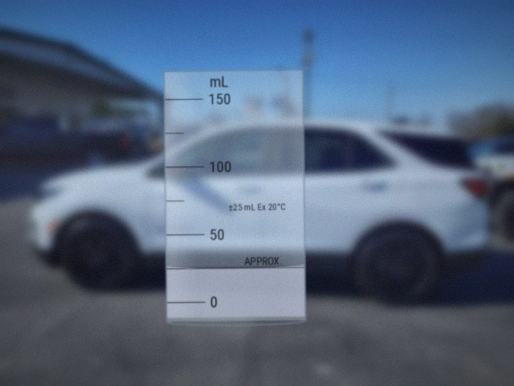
**25** mL
